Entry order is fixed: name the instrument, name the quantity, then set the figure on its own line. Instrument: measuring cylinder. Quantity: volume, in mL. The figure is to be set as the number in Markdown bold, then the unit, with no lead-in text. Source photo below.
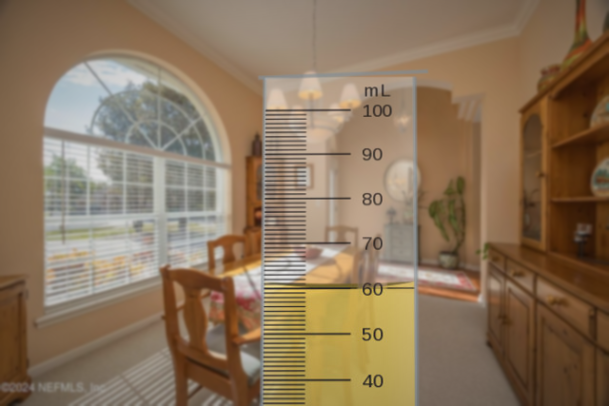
**60** mL
